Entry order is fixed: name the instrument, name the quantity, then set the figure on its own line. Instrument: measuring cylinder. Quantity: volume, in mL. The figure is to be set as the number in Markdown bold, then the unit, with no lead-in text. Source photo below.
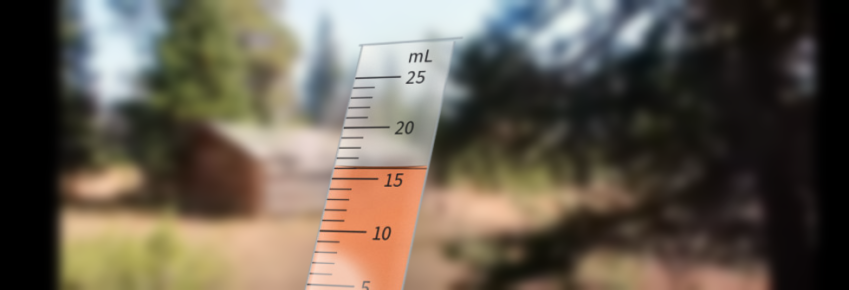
**16** mL
